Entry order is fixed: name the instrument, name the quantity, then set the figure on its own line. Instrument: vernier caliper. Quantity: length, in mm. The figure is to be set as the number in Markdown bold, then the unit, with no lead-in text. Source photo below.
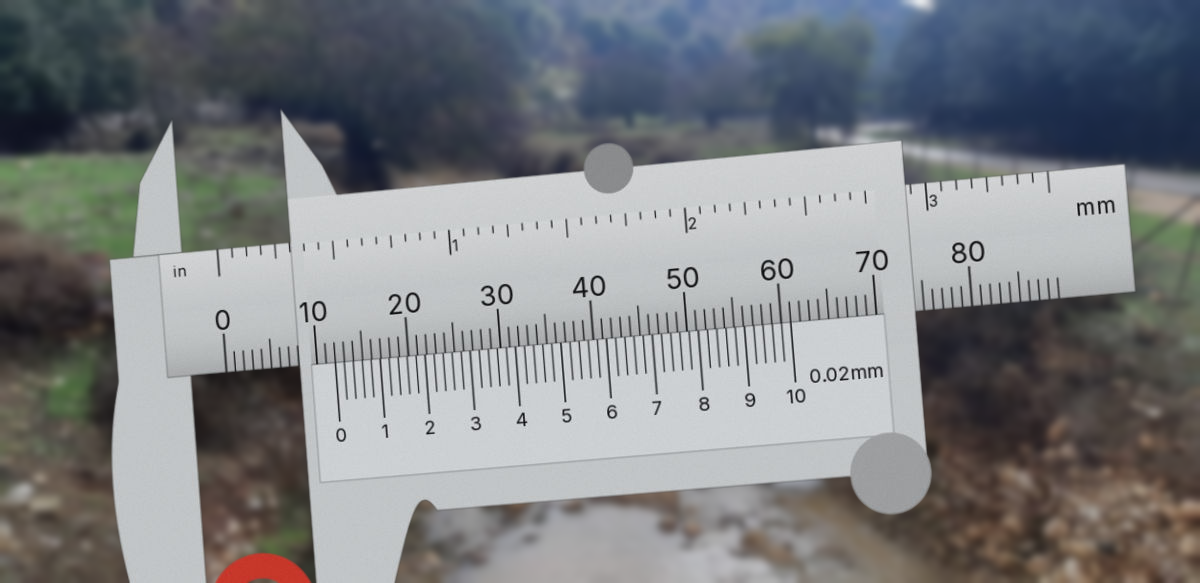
**12.0** mm
